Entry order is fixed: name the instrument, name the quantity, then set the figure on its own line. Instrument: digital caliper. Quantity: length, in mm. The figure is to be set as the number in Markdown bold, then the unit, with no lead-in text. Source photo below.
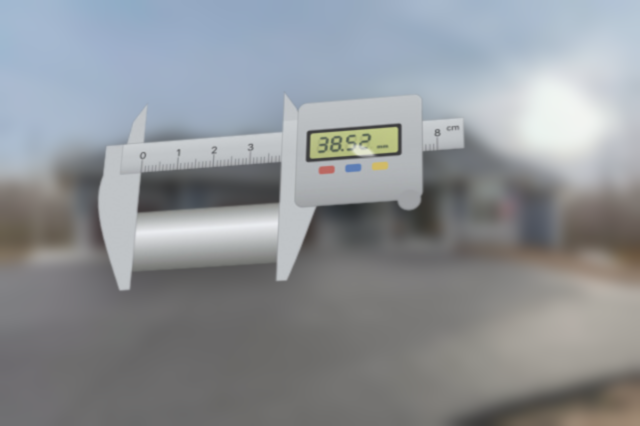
**38.52** mm
